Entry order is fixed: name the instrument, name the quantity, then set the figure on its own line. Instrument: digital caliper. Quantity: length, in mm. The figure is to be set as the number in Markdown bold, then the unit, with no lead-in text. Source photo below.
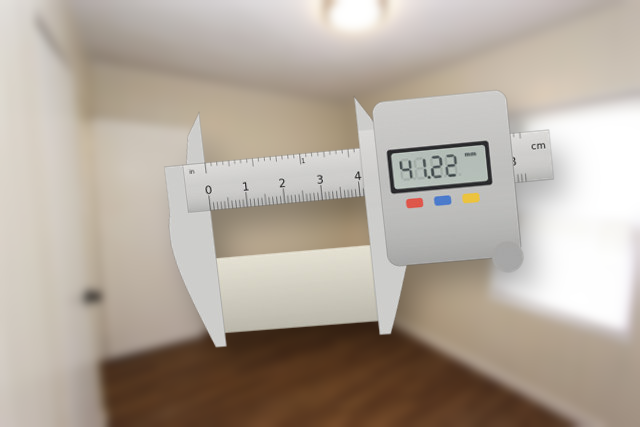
**41.22** mm
